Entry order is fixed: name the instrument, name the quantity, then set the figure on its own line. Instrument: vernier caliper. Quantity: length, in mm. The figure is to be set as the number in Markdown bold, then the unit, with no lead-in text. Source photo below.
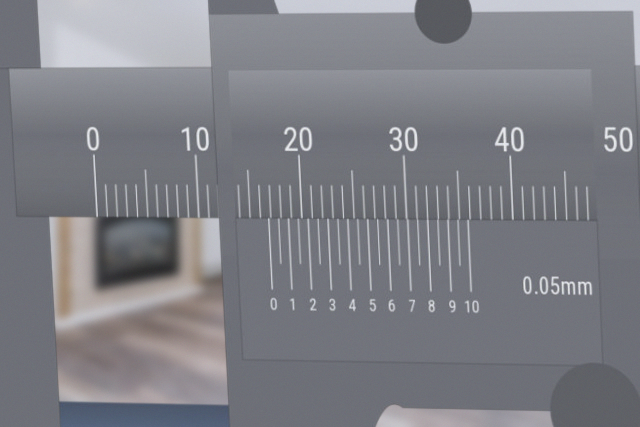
**16.8** mm
